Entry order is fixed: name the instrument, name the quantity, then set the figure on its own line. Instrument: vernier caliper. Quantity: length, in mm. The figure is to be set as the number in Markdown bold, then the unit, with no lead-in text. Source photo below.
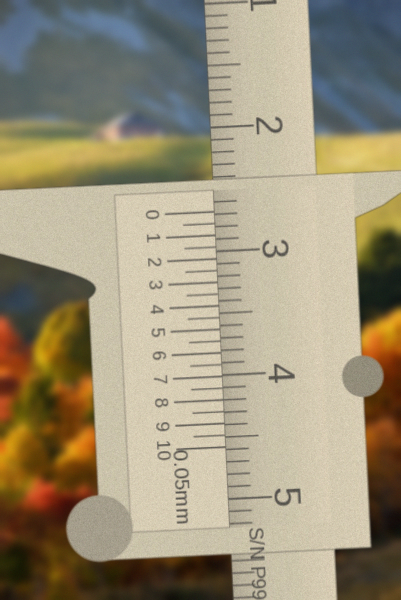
**26.8** mm
